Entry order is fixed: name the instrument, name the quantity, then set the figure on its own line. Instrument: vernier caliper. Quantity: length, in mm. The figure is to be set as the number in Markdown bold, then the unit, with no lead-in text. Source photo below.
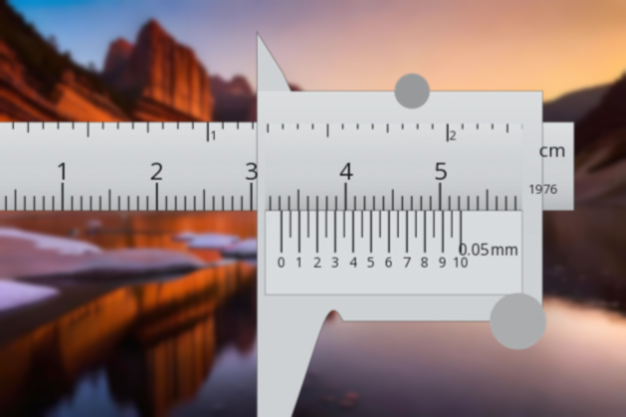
**33.2** mm
